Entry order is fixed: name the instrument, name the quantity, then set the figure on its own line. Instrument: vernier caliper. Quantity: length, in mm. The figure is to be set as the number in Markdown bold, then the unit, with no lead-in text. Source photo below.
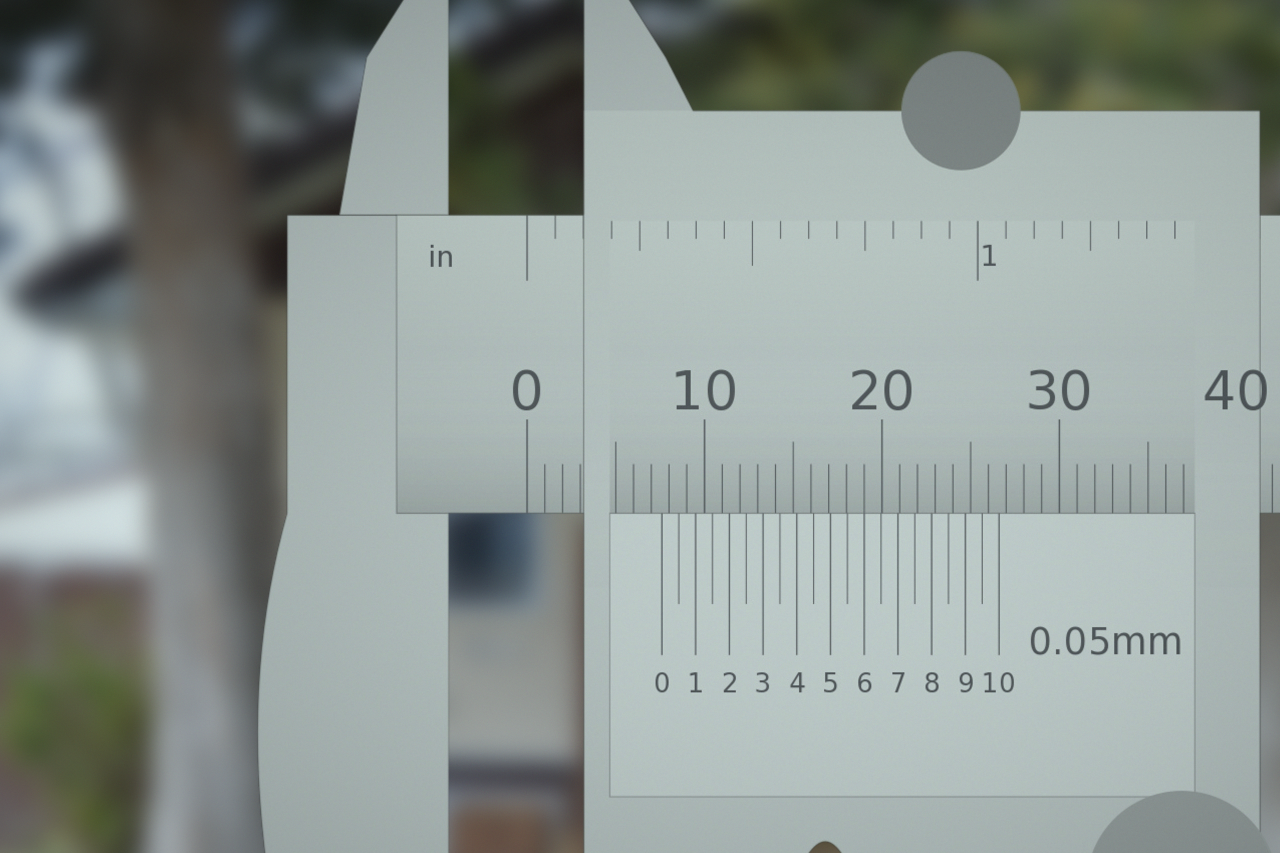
**7.6** mm
